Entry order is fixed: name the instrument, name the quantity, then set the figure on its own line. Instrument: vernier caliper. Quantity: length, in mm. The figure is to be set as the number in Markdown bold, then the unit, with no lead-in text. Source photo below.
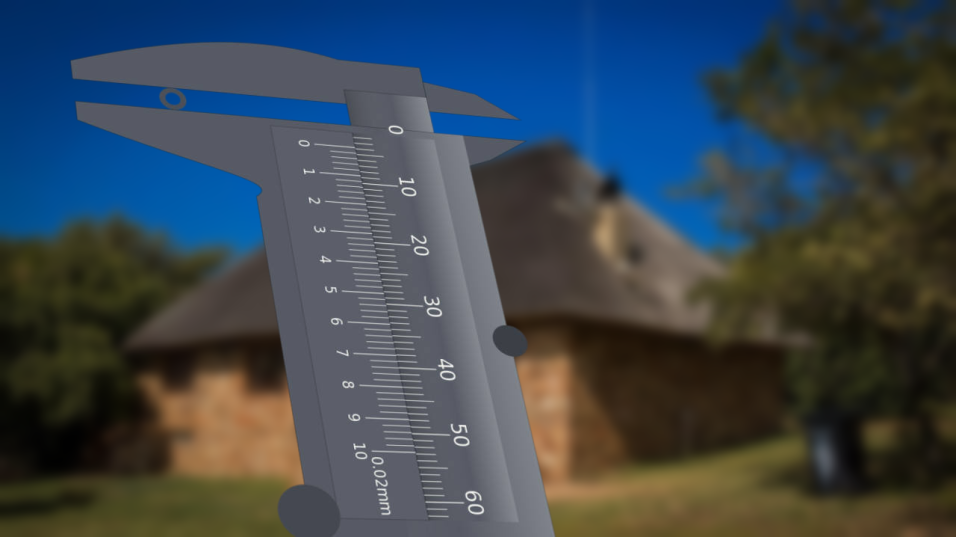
**3.8** mm
